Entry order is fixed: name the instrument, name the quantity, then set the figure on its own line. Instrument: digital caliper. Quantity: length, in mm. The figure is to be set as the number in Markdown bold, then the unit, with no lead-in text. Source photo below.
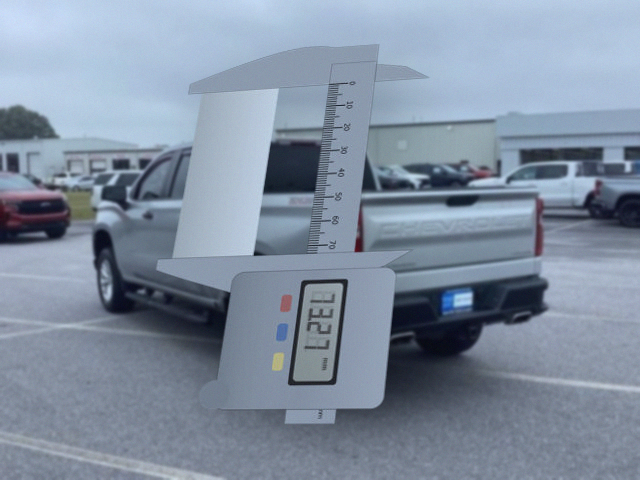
**73.27** mm
